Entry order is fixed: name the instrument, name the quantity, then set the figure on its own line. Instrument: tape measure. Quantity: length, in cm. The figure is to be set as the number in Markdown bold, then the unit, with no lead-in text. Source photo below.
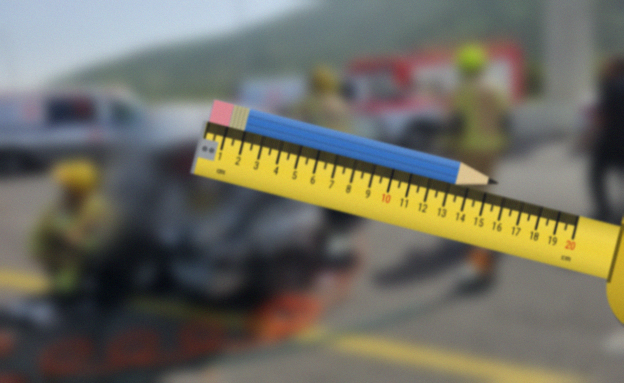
**15.5** cm
